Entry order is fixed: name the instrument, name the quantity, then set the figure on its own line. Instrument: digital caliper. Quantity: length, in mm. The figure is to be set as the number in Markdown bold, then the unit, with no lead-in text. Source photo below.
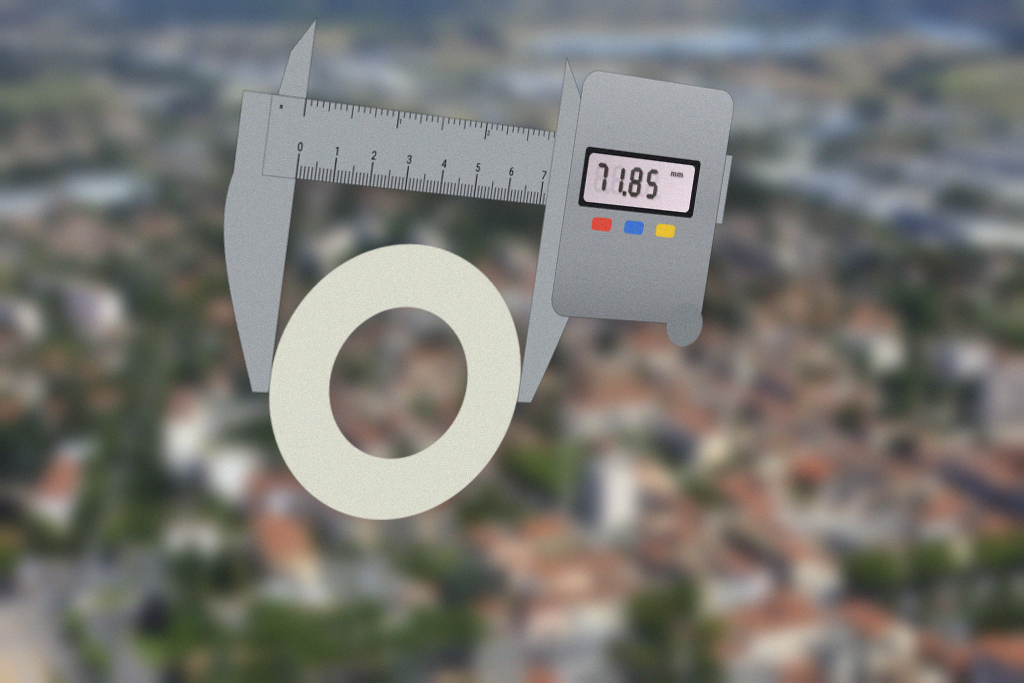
**71.85** mm
